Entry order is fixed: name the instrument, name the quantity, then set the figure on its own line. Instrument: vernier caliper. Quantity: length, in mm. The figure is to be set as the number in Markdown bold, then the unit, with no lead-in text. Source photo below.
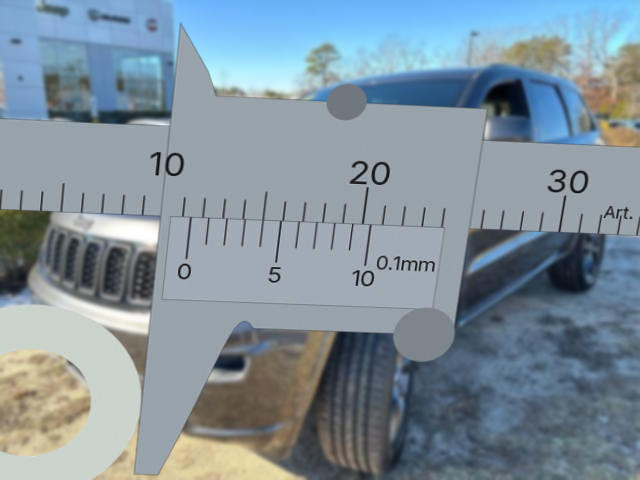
**11.4** mm
